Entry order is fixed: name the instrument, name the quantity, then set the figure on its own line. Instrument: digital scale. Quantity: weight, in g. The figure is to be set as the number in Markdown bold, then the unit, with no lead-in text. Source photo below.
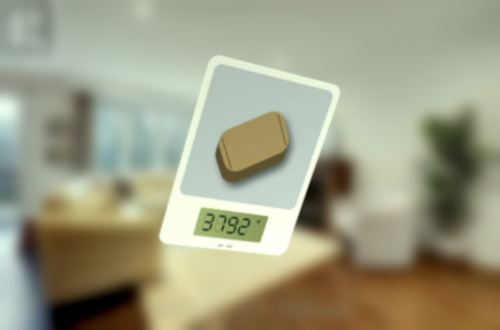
**3792** g
